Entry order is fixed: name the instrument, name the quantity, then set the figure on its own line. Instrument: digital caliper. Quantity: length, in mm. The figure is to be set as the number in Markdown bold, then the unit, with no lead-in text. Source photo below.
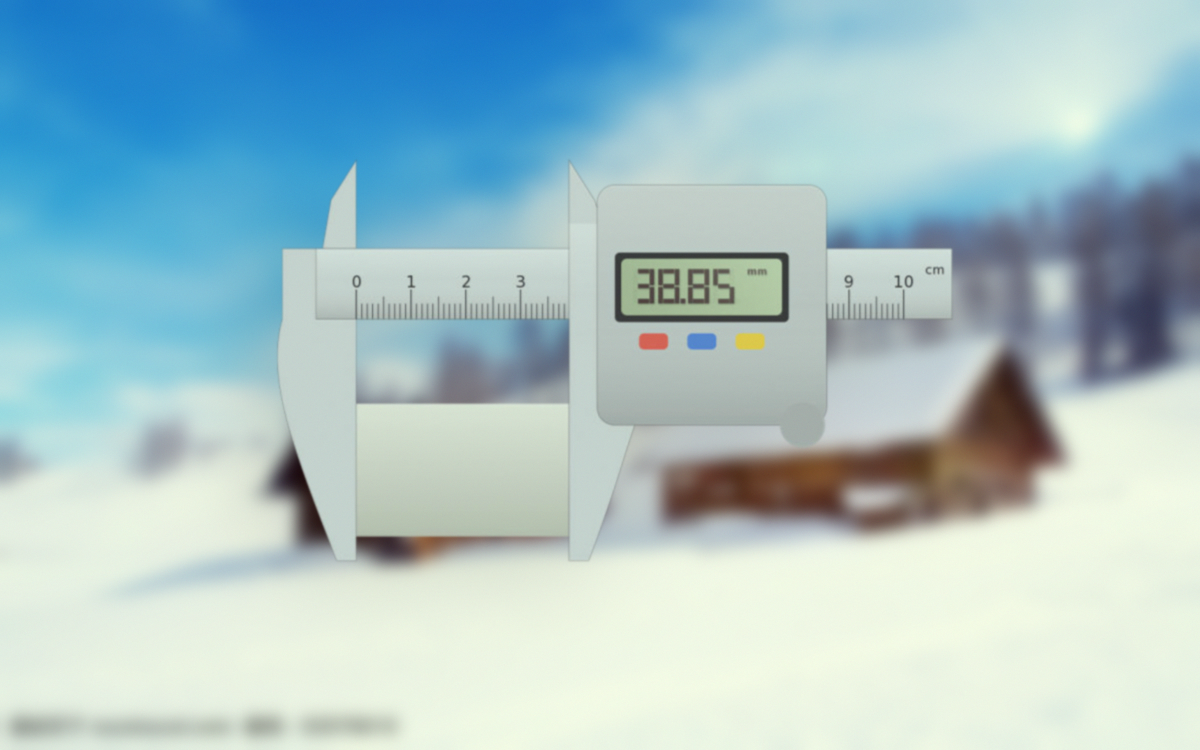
**38.85** mm
